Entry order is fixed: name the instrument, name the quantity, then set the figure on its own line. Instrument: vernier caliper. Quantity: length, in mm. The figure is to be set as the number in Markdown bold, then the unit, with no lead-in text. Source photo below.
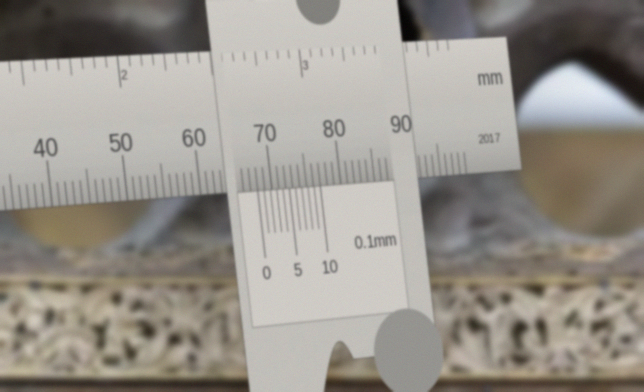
**68.0** mm
